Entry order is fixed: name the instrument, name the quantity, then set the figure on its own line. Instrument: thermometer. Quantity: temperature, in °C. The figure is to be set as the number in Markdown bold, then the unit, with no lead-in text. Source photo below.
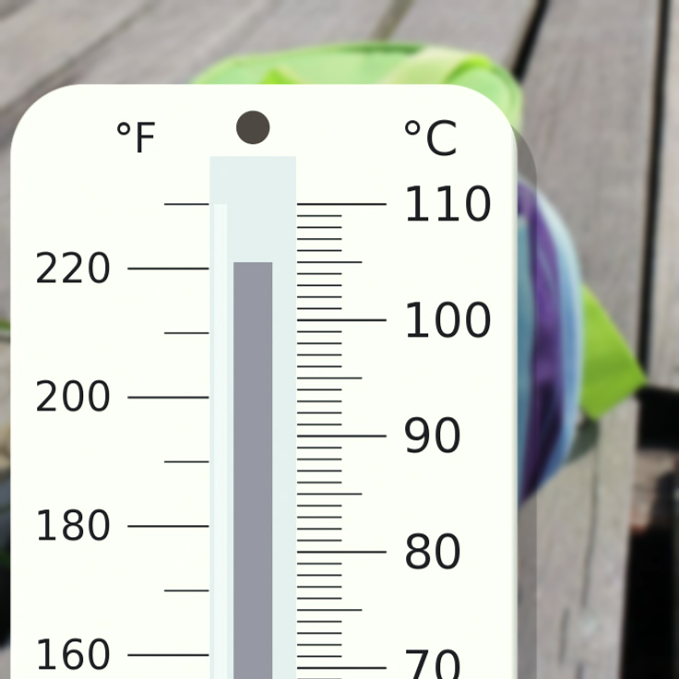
**105** °C
